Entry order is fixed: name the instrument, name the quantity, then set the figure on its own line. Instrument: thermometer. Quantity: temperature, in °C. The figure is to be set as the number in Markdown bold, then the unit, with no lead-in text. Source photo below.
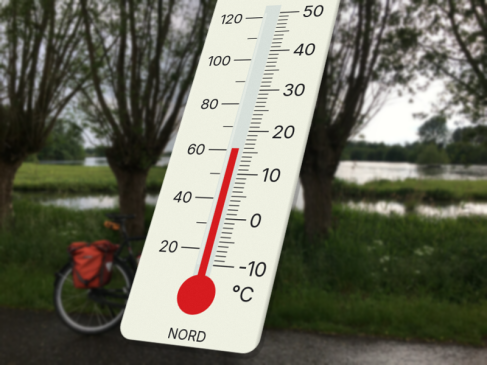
**16** °C
